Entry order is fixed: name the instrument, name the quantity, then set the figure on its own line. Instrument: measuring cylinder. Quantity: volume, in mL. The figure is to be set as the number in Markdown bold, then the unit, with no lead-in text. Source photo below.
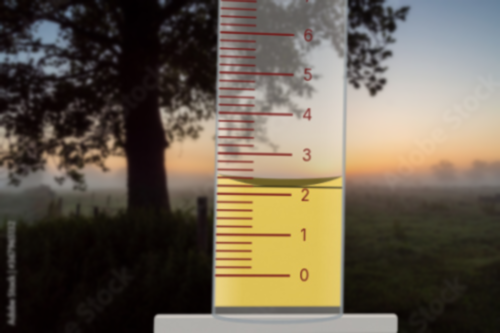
**2.2** mL
